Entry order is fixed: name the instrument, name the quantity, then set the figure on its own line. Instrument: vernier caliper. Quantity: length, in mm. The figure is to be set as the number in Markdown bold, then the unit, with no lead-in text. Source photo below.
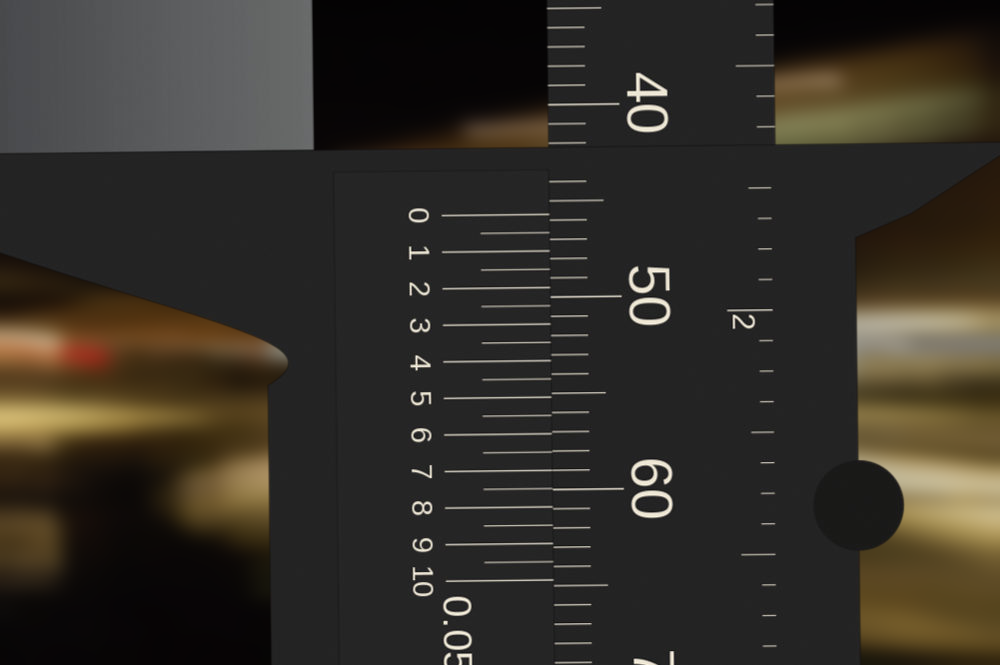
**45.7** mm
